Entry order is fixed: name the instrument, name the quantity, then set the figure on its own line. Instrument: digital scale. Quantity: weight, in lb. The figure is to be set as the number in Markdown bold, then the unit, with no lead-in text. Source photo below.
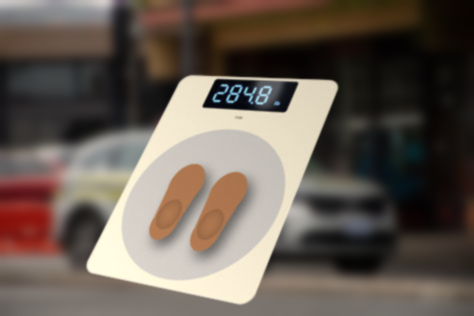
**284.8** lb
